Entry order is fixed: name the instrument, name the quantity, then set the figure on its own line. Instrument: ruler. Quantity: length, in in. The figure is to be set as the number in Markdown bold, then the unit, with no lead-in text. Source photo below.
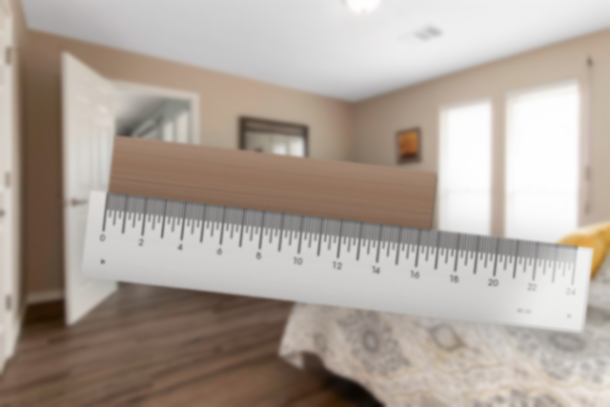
**16.5** in
